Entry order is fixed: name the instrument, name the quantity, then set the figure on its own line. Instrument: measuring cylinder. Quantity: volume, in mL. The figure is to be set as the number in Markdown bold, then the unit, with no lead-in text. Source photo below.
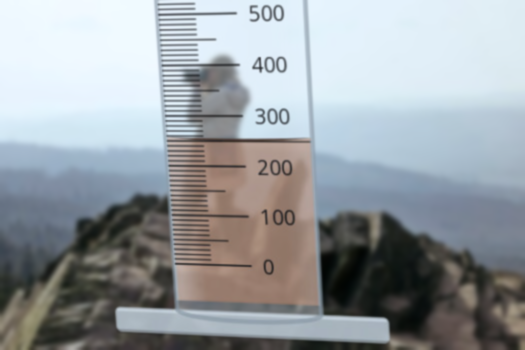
**250** mL
